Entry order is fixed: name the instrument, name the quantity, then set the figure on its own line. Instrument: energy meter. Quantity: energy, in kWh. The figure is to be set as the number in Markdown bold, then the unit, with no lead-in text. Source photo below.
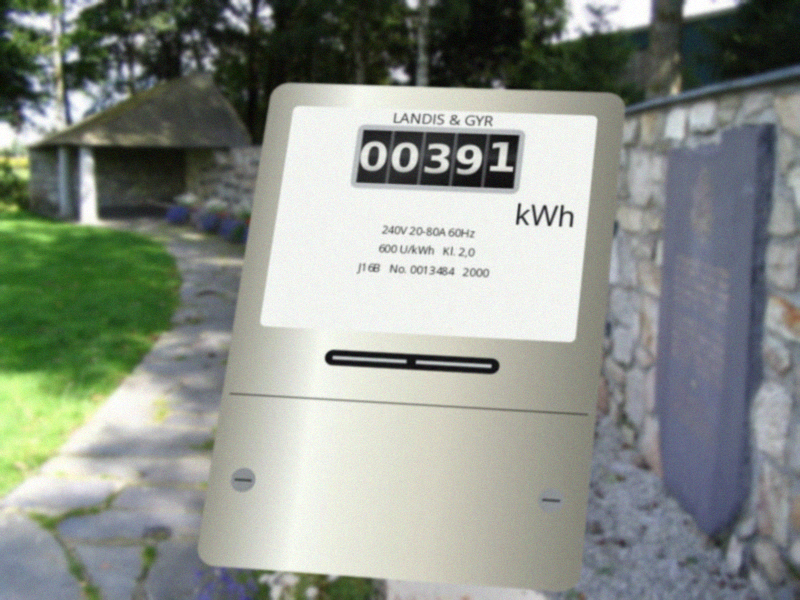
**391** kWh
